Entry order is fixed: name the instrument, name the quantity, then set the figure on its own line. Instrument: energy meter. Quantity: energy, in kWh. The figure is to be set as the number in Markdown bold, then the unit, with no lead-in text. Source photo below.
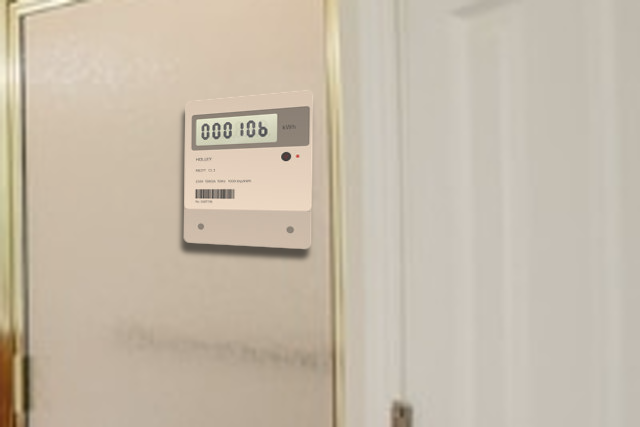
**106** kWh
